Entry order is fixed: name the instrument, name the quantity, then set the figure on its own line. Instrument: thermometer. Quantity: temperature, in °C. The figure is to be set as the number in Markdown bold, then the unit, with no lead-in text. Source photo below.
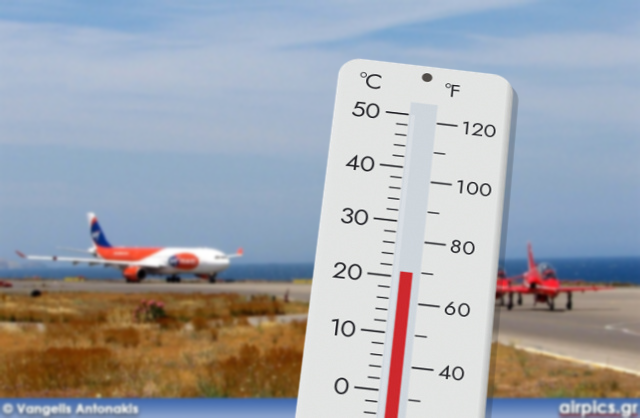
**21** °C
